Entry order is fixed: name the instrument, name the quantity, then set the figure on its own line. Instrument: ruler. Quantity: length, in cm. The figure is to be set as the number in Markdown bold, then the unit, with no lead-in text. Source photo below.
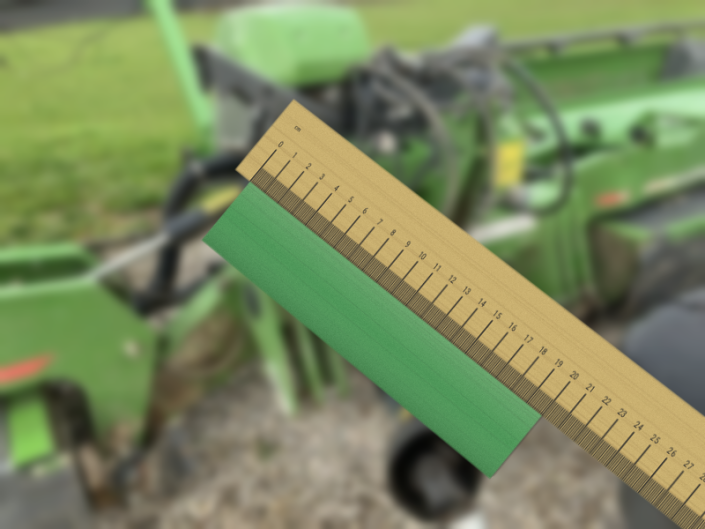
**20** cm
